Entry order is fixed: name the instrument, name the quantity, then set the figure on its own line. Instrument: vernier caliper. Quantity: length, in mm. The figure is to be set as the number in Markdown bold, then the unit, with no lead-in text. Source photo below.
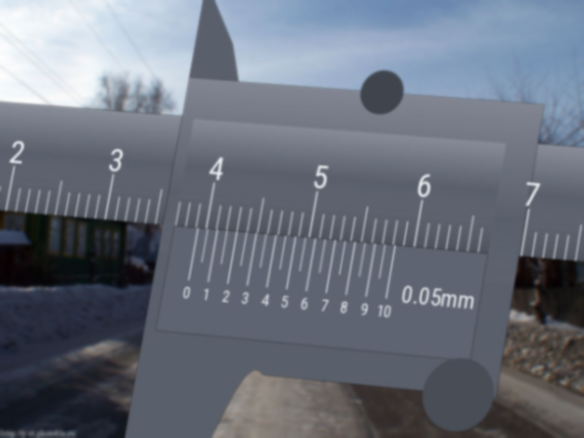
**39.2** mm
